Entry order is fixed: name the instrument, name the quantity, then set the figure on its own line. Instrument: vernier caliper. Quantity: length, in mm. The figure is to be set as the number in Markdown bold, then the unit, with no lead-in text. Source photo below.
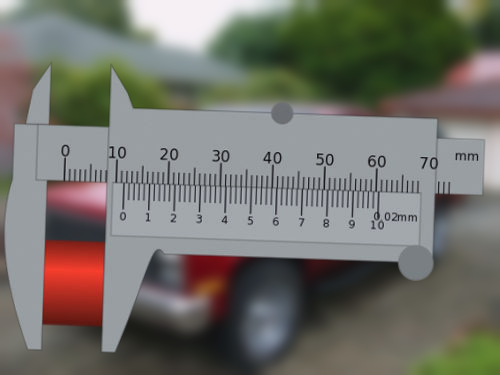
**11.5** mm
